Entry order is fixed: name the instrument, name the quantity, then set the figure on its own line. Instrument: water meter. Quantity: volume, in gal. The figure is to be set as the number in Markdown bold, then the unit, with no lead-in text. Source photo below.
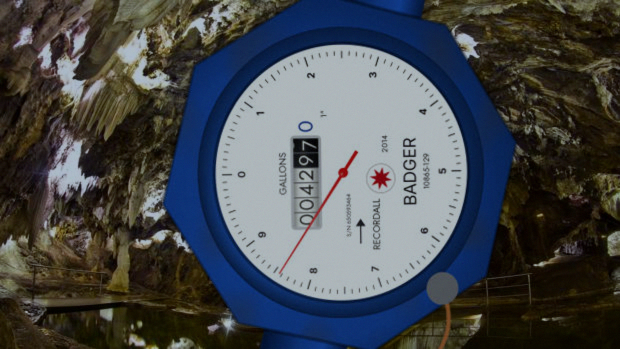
**42968.4** gal
